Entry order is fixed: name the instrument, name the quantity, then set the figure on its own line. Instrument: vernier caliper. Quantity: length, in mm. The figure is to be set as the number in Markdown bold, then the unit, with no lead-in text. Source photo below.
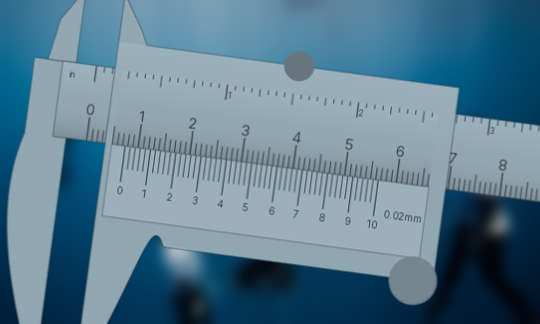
**7.5** mm
